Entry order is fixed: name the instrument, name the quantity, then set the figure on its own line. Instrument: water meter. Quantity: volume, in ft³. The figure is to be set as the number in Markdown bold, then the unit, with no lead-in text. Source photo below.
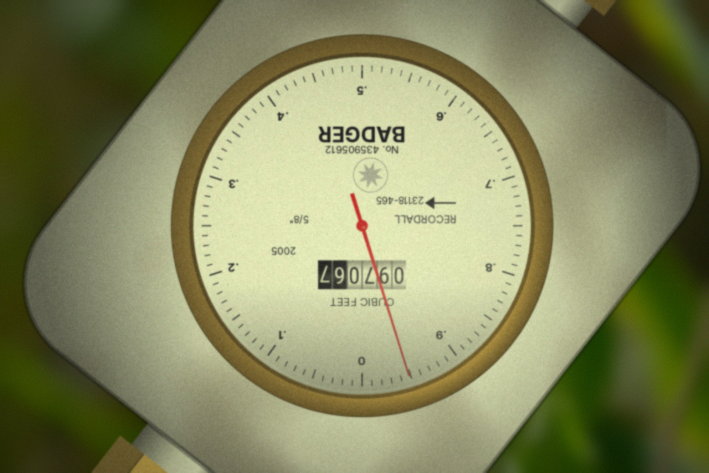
**97066.95** ft³
